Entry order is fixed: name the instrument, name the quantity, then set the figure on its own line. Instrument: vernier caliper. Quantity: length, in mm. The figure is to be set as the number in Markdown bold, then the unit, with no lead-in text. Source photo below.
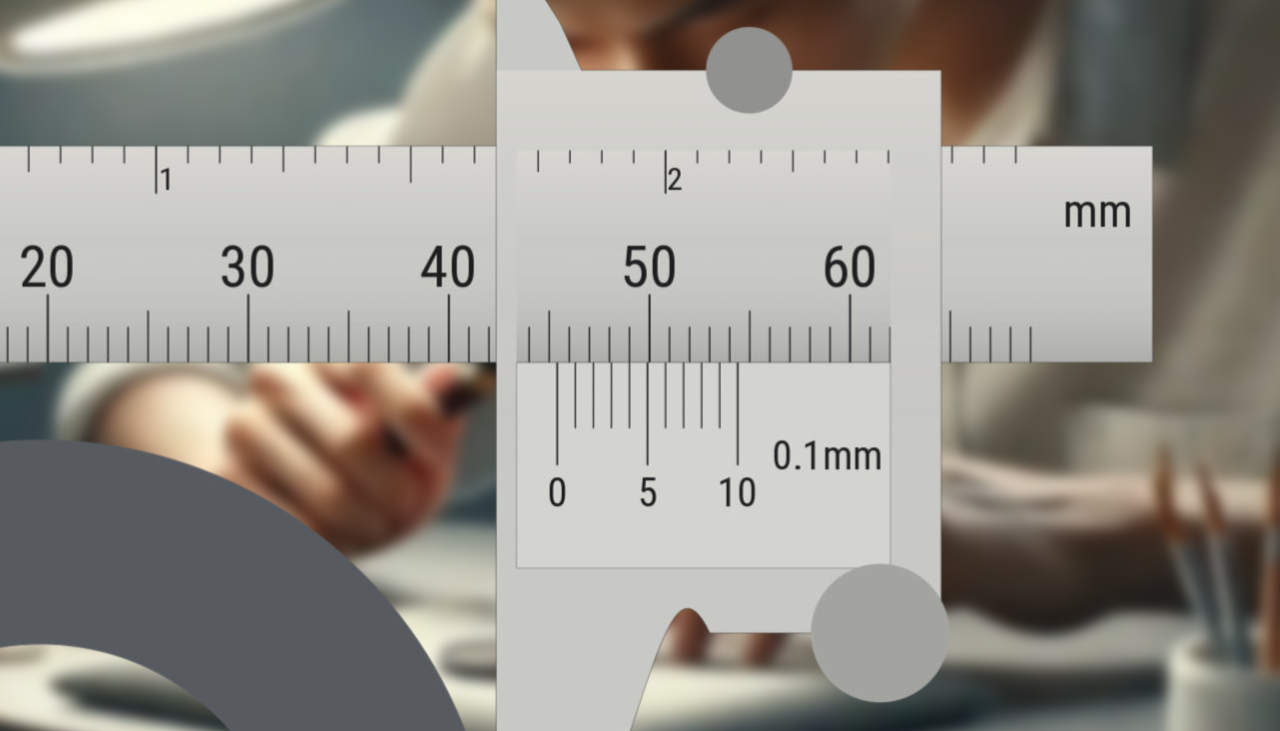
**45.4** mm
